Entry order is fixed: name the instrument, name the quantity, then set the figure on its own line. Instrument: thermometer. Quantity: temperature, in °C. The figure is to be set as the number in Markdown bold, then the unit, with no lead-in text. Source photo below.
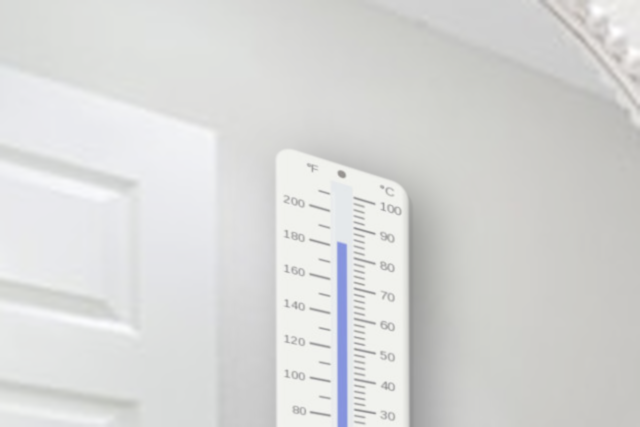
**84** °C
